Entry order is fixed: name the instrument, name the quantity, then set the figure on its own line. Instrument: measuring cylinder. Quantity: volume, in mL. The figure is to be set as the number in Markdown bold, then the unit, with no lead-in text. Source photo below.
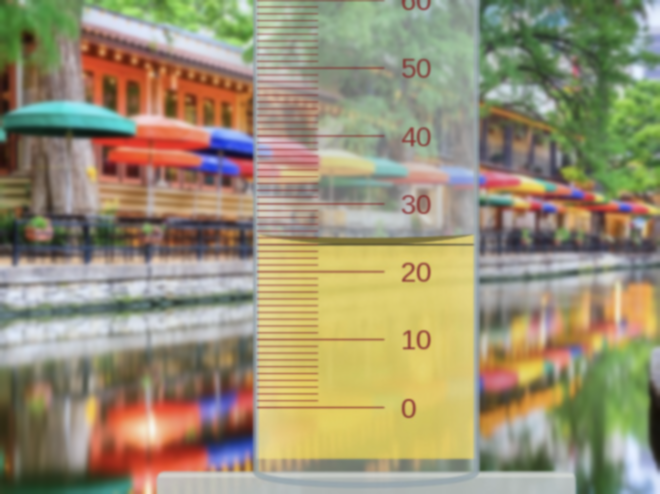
**24** mL
